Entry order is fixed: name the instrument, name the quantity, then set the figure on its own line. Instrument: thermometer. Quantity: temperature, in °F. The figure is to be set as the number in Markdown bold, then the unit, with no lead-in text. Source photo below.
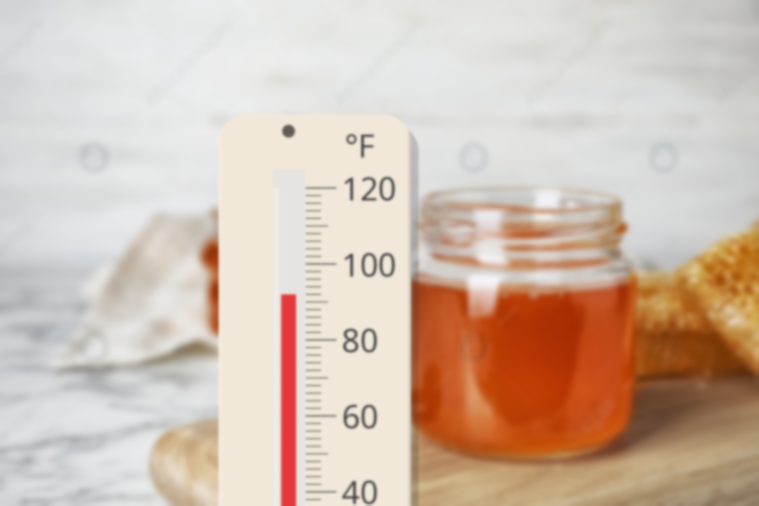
**92** °F
